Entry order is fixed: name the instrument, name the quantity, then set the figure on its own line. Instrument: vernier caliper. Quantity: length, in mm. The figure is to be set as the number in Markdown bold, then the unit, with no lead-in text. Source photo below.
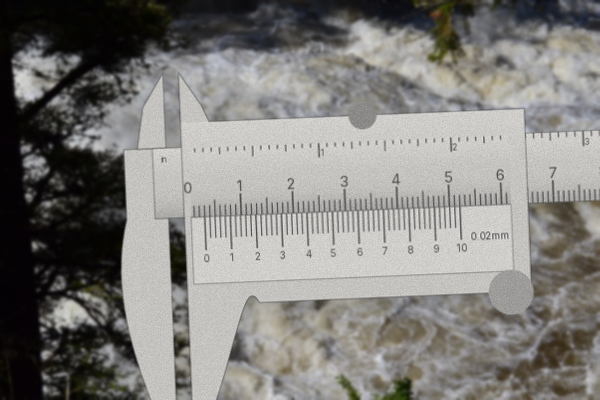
**3.0** mm
